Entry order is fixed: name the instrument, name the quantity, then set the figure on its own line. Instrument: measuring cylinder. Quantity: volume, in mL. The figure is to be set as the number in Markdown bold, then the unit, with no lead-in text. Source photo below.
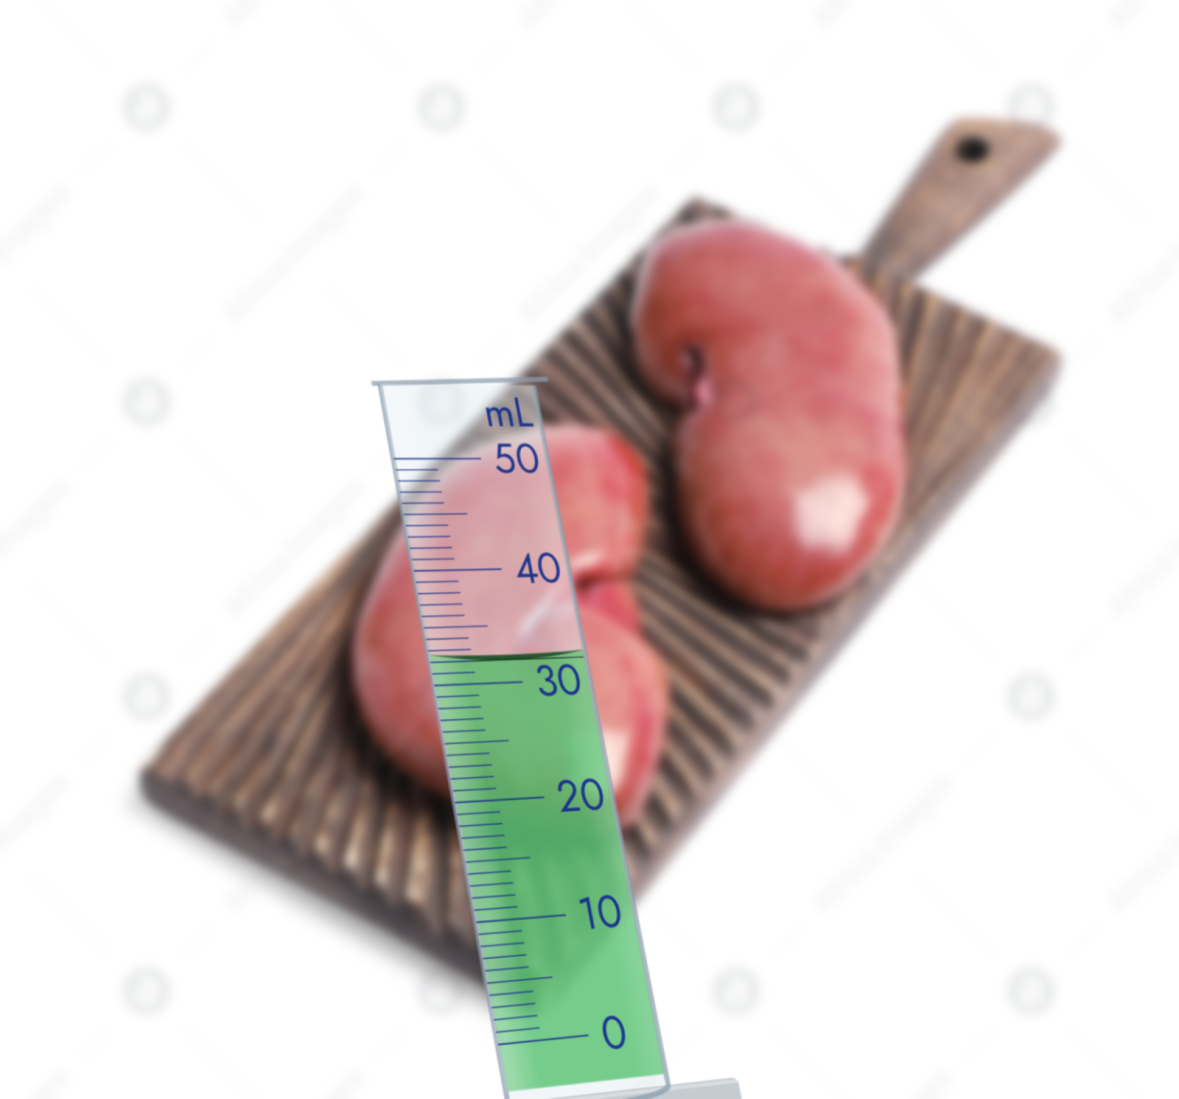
**32** mL
